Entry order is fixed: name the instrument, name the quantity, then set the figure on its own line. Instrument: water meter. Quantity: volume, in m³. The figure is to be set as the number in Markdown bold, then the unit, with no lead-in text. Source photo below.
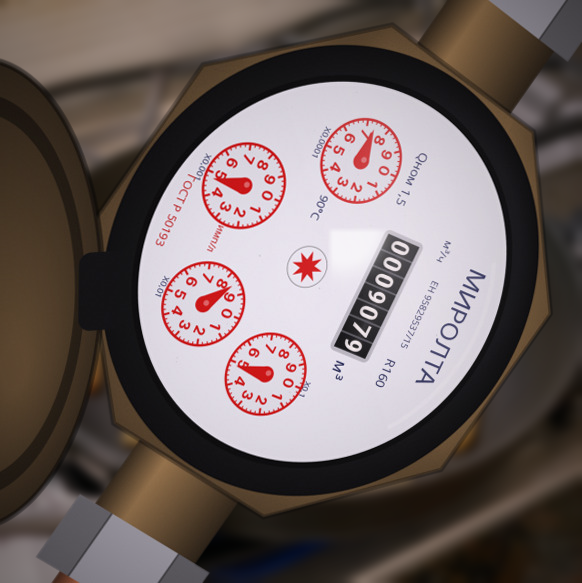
**9079.4847** m³
